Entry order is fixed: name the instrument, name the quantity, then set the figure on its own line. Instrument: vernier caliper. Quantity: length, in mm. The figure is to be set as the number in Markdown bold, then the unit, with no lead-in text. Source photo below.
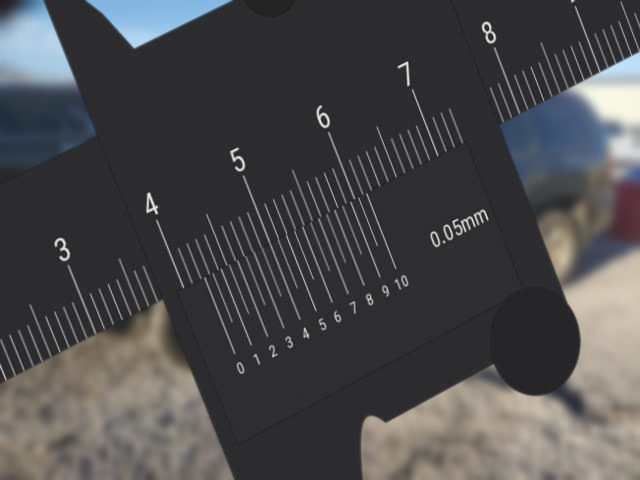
**42.4** mm
